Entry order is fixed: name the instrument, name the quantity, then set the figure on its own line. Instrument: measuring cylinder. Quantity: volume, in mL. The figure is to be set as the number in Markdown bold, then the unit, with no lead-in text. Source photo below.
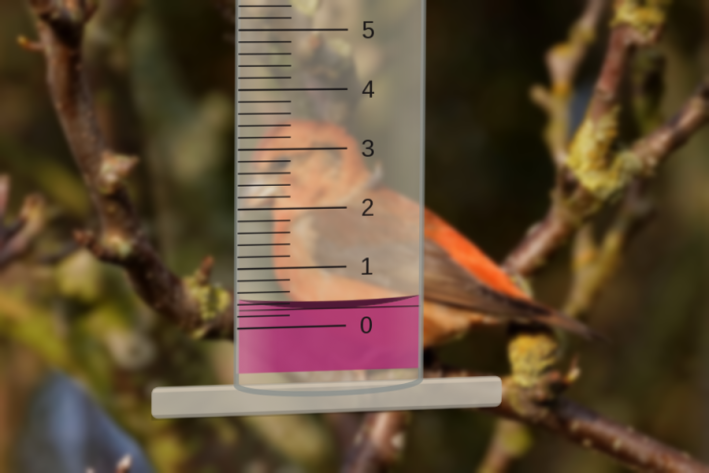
**0.3** mL
